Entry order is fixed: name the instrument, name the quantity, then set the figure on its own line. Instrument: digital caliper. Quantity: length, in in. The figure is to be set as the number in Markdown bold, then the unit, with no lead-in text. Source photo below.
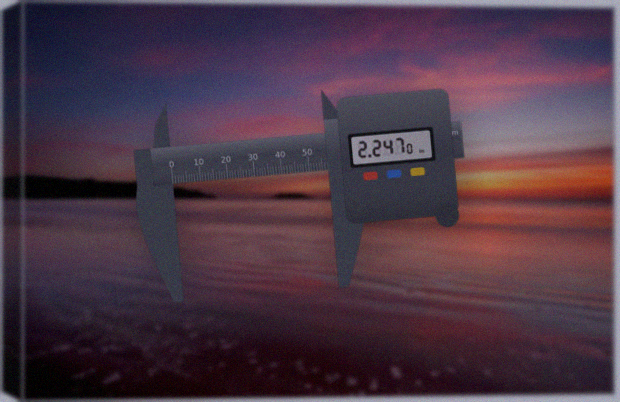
**2.2470** in
